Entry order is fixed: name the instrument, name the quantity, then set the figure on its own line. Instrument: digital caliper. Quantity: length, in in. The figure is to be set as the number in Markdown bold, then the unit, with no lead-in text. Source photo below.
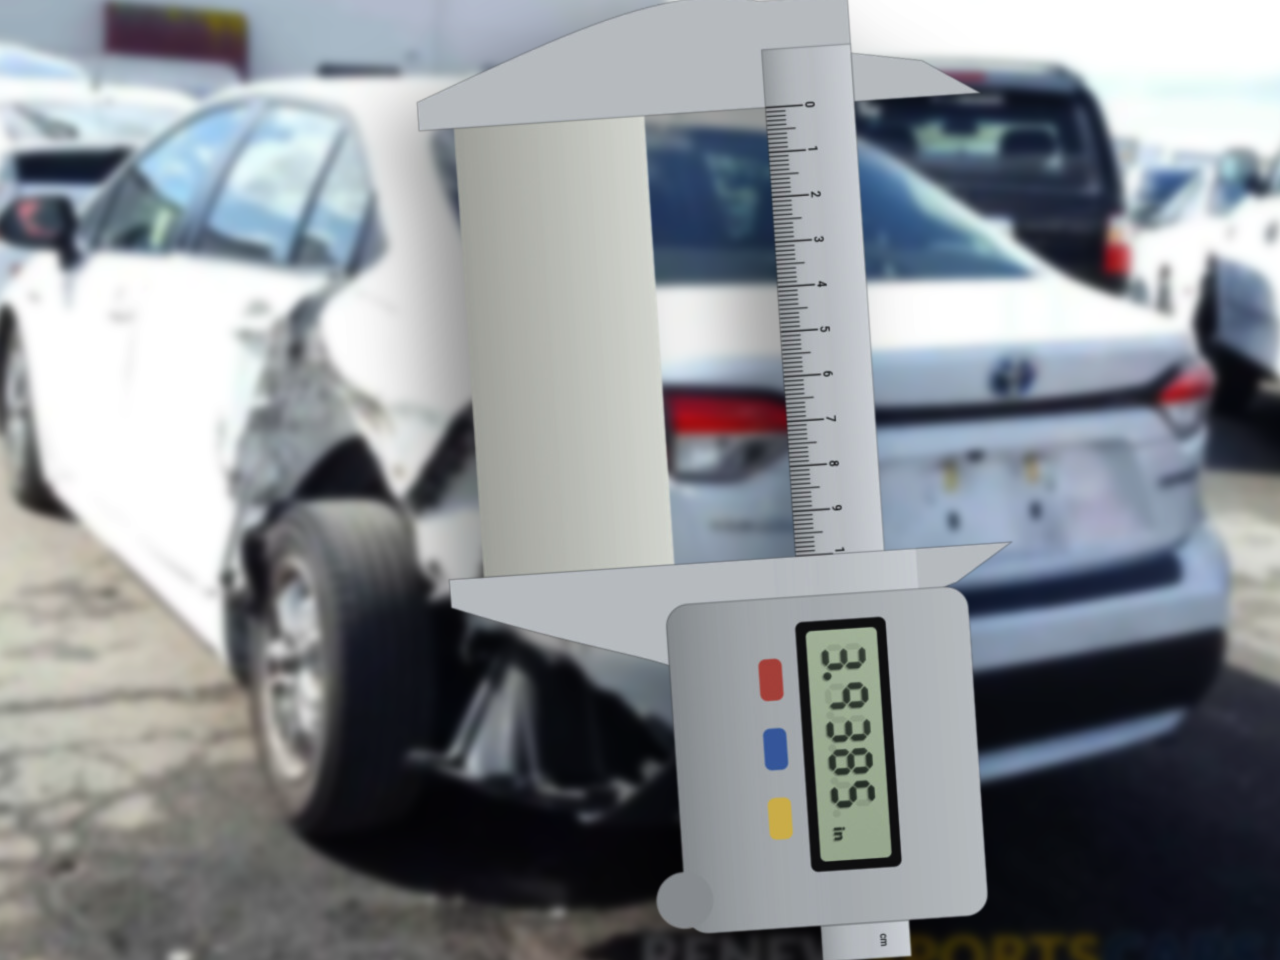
**3.9385** in
